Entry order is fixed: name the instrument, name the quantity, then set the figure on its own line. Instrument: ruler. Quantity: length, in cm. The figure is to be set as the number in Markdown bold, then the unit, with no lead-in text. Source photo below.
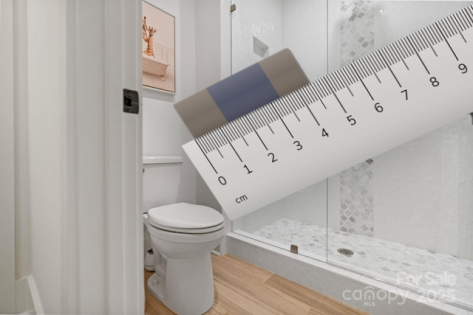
**4.5** cm
